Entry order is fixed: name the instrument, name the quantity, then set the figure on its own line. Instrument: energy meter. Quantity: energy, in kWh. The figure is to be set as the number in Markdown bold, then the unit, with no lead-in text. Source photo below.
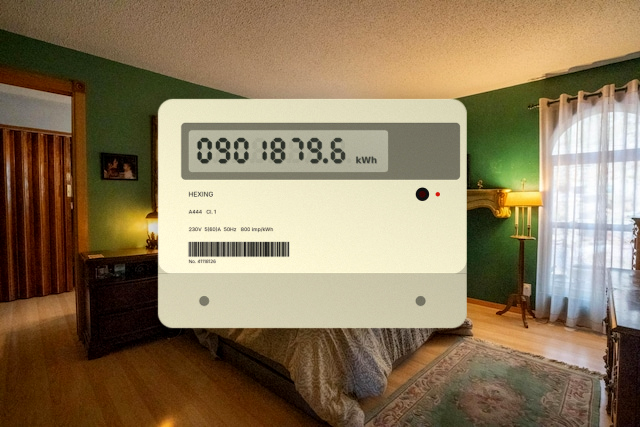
**901879.6** kWh
